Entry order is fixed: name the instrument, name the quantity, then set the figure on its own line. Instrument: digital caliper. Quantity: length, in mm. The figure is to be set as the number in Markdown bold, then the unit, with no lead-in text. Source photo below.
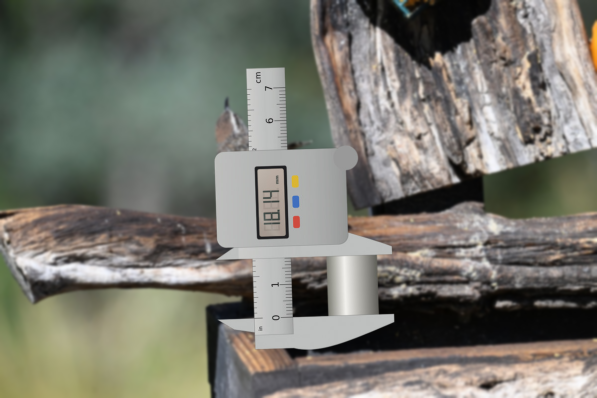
**18.14** mm
